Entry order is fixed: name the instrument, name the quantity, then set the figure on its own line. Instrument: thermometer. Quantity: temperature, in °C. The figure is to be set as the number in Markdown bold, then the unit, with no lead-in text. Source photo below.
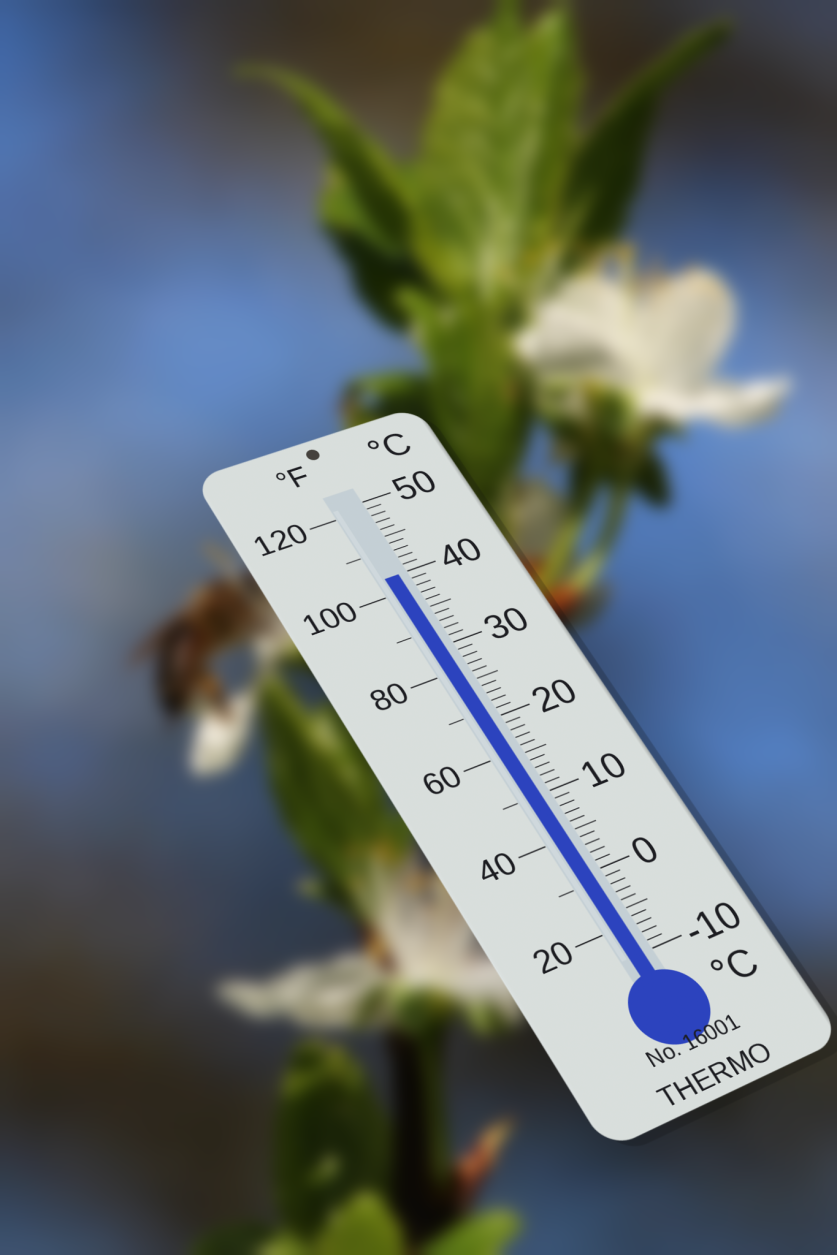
**40** °C
